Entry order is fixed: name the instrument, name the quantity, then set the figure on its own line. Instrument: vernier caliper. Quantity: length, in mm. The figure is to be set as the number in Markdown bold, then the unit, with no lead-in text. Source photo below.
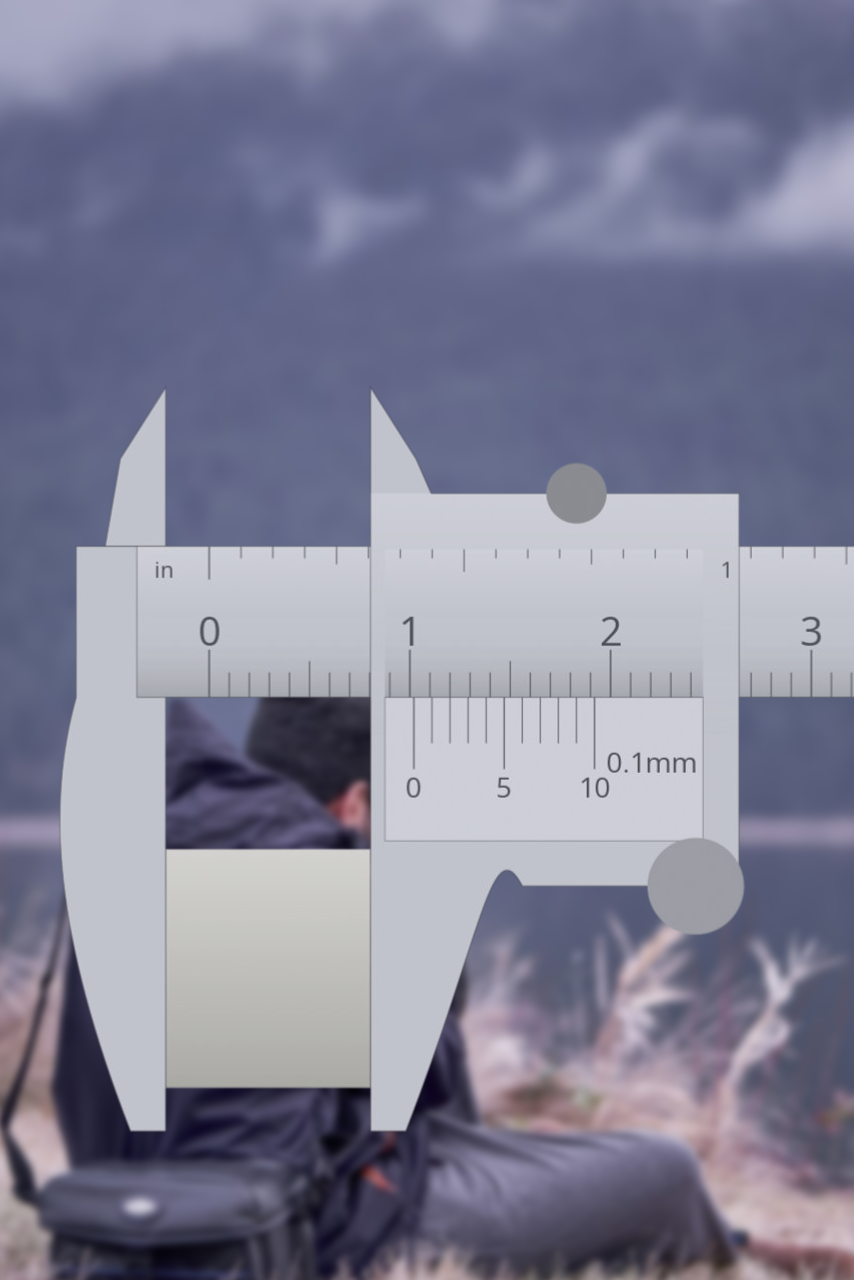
**10.2** mm
